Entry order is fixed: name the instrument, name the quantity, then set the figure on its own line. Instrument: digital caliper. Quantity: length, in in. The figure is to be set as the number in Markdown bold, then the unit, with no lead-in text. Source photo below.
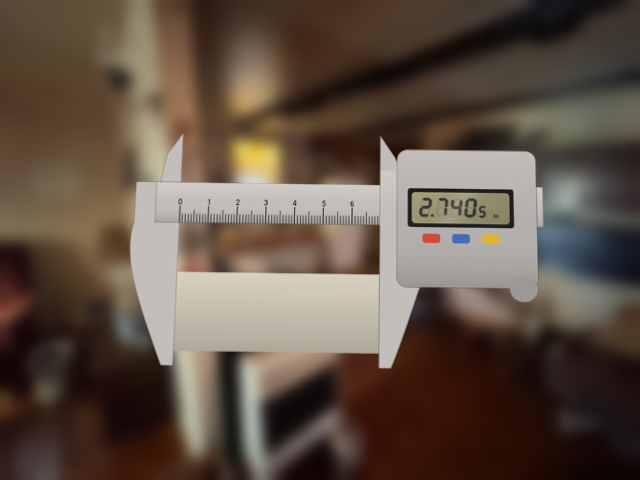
**2.7405** in
